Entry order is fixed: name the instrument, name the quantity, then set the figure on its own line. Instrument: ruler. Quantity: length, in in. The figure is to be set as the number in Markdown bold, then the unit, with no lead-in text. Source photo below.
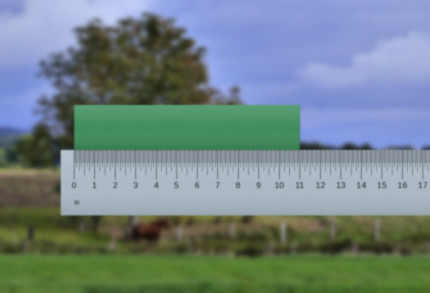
**11** in
